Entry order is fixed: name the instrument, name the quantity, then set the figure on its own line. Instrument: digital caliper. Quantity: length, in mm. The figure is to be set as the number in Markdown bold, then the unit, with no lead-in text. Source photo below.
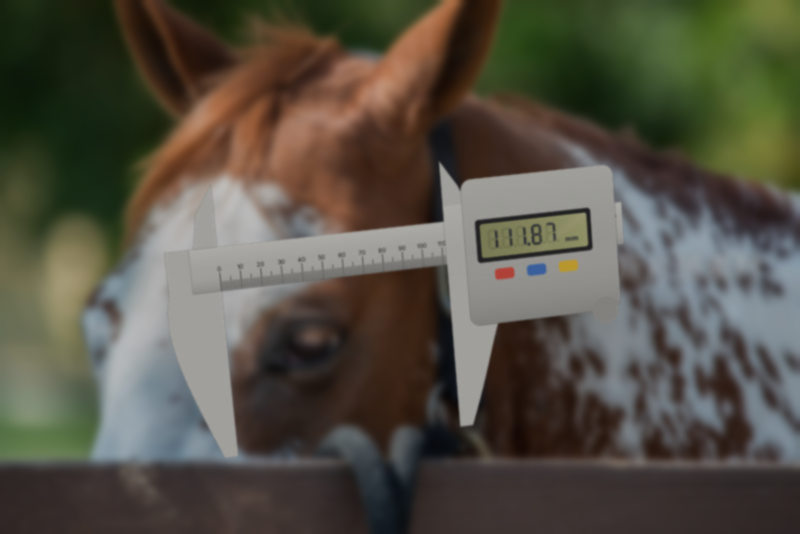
**111.87** mm
